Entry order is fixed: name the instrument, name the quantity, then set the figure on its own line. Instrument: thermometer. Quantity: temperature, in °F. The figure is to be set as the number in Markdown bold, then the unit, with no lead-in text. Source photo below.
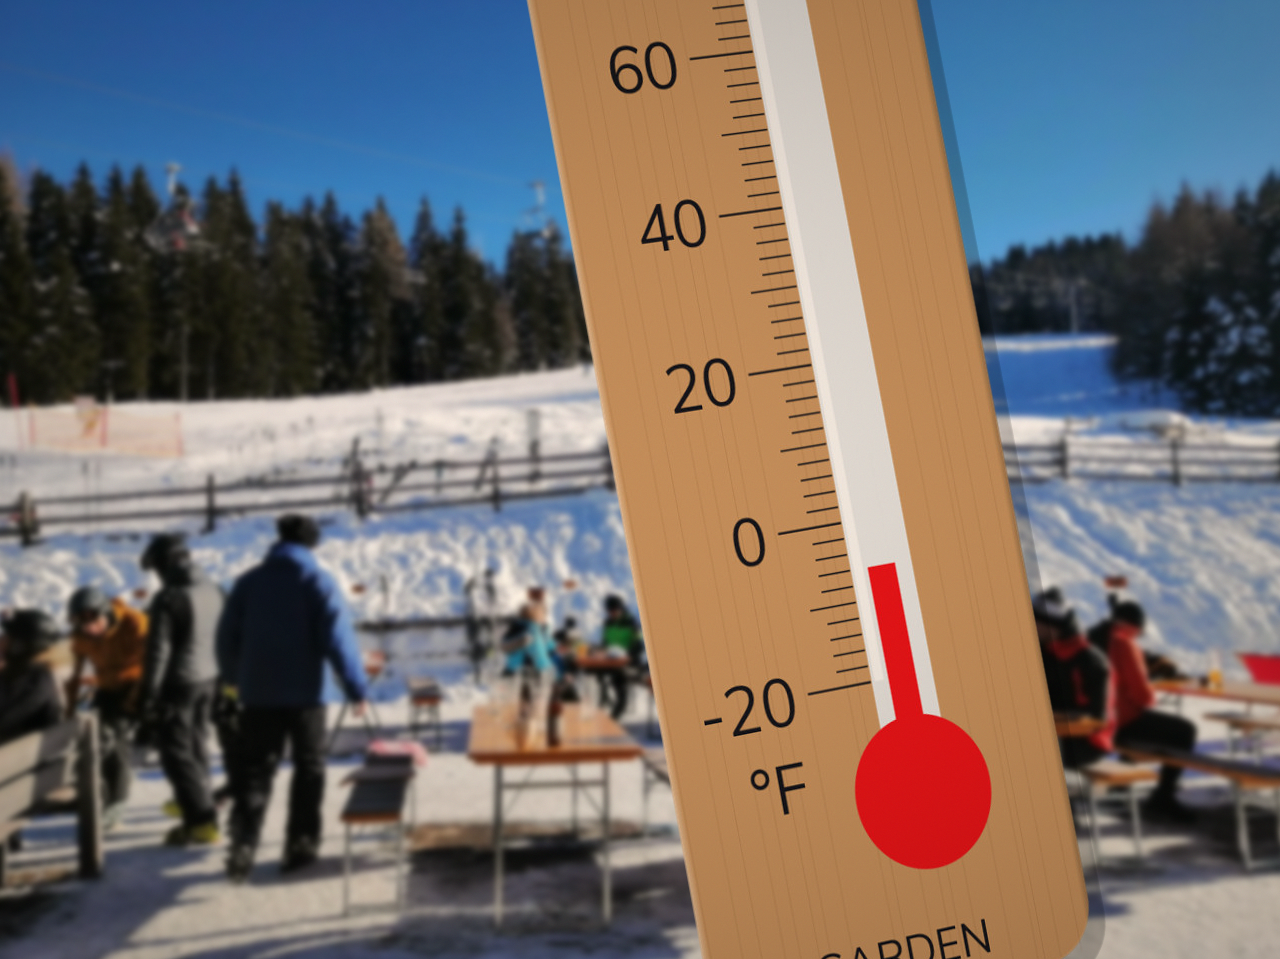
**-6** °F
